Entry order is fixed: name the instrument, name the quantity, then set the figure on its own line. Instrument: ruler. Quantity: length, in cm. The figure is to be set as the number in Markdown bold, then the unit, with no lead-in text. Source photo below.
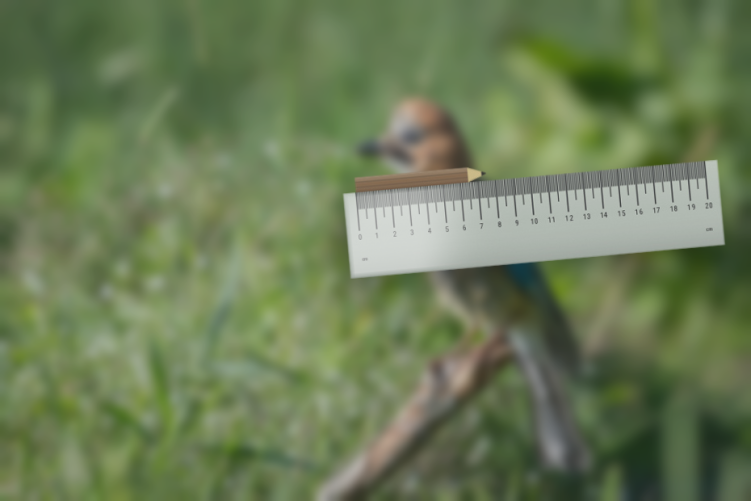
**7.5** cm
